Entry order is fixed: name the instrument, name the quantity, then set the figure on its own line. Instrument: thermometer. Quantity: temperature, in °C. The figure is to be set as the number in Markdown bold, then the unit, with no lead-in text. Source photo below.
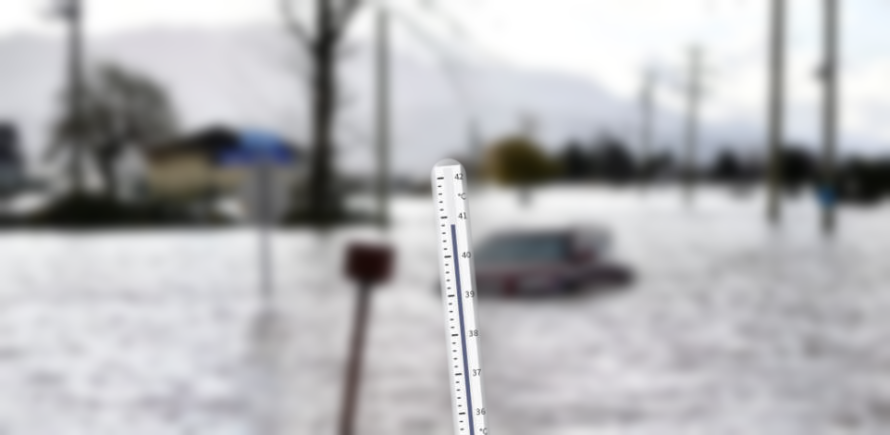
**40.8** °C
